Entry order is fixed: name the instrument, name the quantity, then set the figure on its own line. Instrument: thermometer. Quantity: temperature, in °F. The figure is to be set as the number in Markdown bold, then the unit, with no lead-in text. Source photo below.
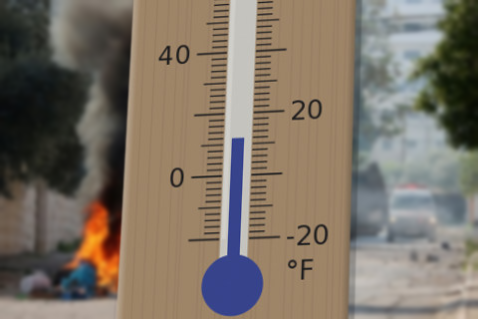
**12** °F
